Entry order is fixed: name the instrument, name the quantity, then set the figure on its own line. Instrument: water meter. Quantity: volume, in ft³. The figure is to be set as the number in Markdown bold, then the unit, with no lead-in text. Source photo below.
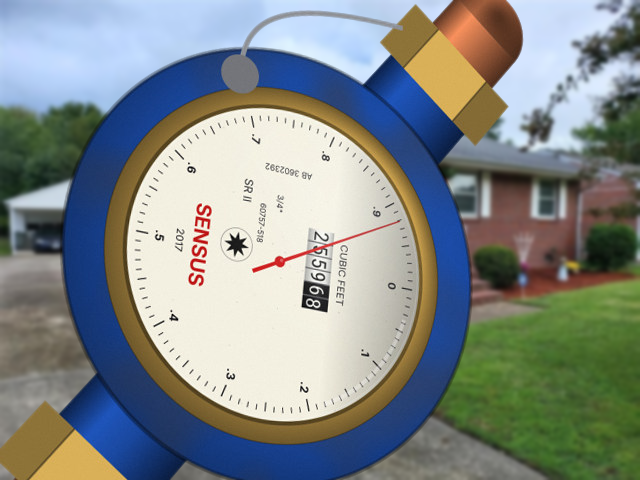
**255967.92** ft³
